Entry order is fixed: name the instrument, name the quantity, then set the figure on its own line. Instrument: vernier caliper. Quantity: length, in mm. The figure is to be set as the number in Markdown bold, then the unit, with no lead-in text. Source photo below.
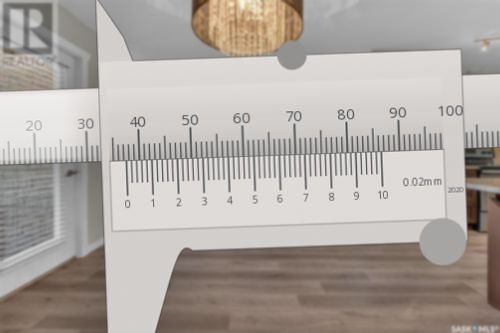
**37.5** mm
